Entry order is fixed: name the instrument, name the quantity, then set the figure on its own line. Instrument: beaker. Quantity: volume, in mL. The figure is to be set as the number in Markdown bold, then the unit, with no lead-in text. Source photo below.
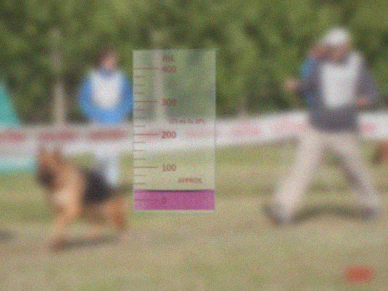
**25** mL
